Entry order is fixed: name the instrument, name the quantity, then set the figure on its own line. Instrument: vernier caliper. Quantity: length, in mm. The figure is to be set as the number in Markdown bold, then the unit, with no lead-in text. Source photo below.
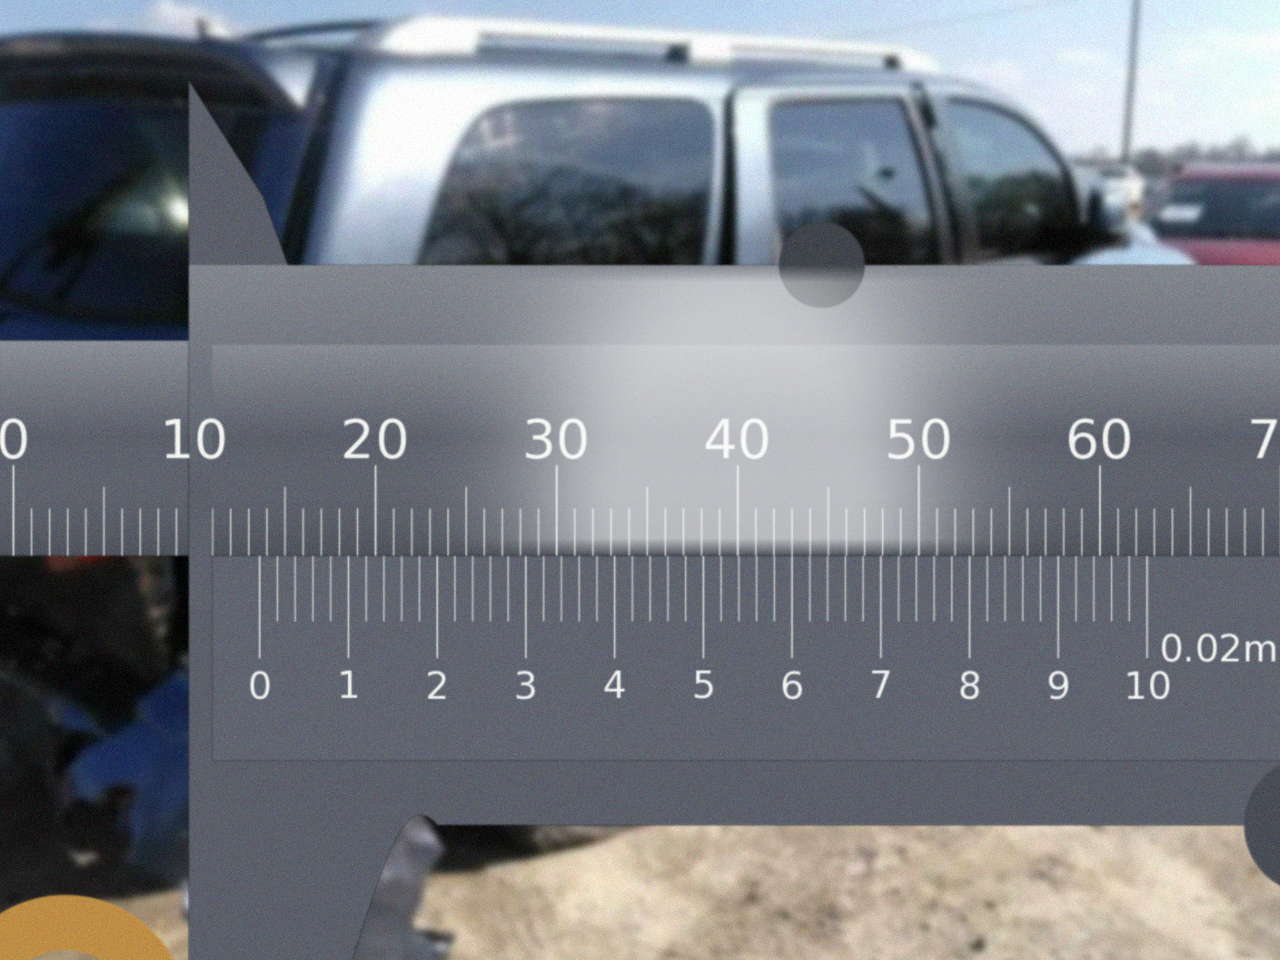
**13.6** mm
